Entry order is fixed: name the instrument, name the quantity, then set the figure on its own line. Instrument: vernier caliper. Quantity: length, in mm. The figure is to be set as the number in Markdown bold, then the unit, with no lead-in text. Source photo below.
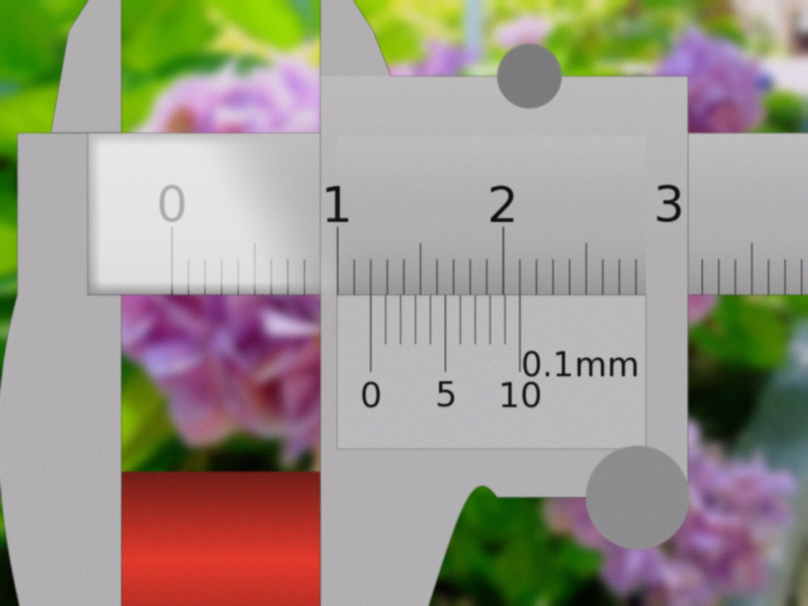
**12.0** mm
